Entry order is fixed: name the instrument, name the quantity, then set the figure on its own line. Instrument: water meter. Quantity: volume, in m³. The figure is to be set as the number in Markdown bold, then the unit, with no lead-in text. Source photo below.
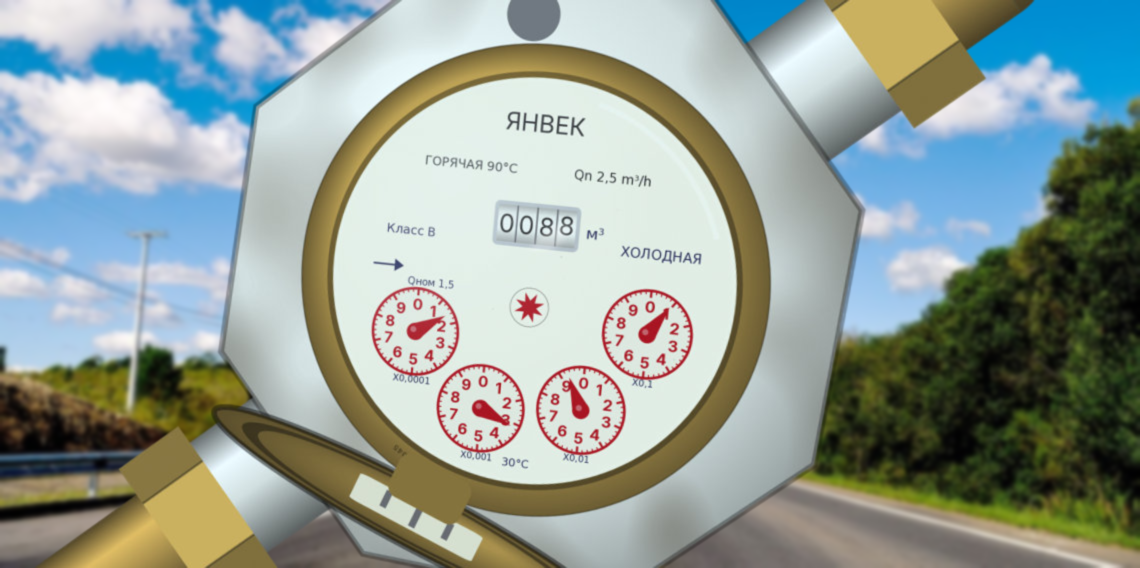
**88.0931** m³
